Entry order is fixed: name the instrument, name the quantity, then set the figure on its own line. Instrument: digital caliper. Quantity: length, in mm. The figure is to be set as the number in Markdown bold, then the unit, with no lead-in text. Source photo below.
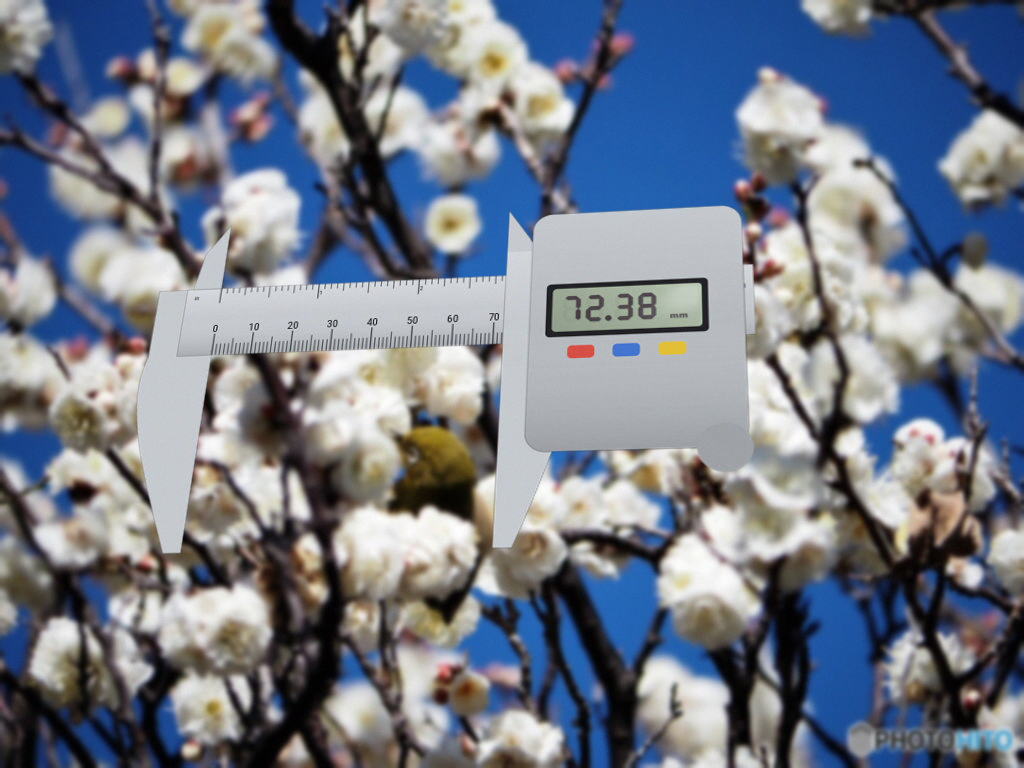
**72.38** mm
